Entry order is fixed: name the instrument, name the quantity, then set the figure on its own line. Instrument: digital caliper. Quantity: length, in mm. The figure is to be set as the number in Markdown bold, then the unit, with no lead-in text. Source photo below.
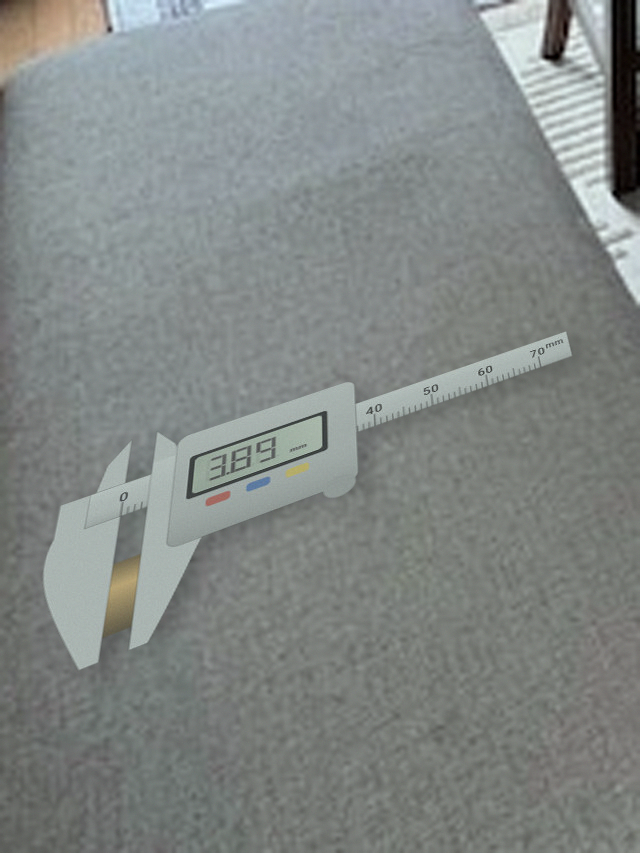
**3.89** mm
